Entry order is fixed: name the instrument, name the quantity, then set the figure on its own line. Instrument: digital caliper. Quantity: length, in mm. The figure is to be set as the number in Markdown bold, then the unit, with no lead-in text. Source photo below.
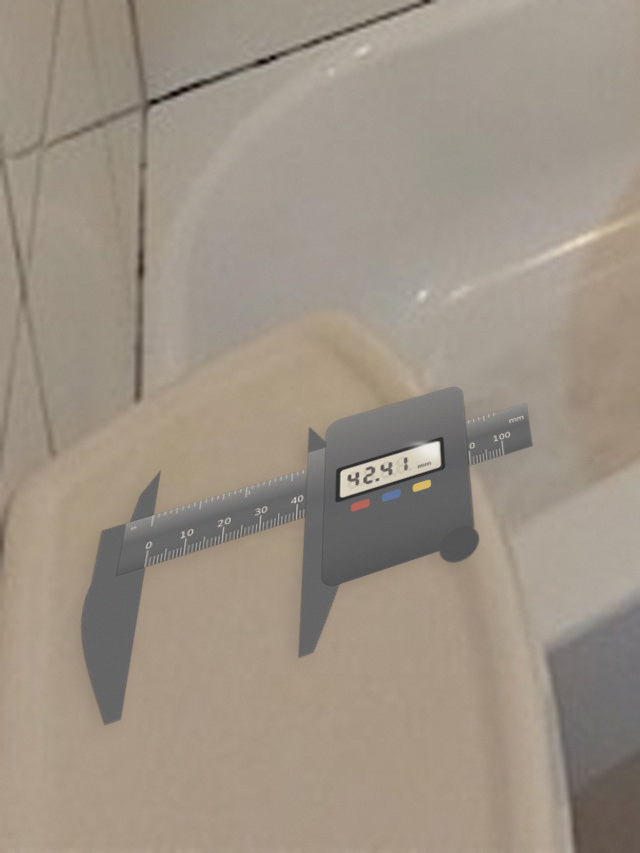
**42.41** mm
